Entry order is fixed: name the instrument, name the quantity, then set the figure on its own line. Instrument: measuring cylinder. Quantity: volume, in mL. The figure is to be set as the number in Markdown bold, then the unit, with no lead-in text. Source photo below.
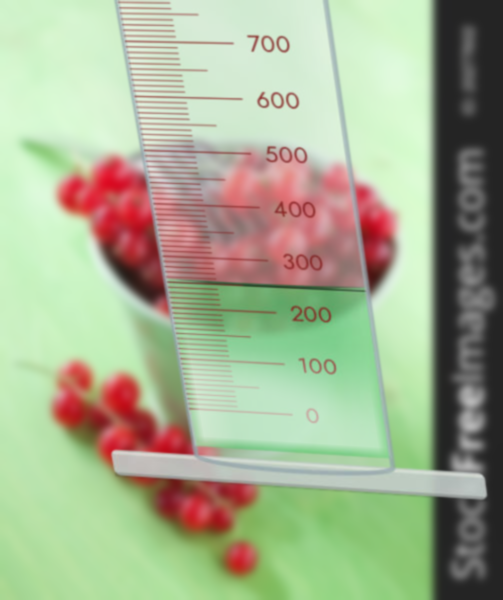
**250** mL
